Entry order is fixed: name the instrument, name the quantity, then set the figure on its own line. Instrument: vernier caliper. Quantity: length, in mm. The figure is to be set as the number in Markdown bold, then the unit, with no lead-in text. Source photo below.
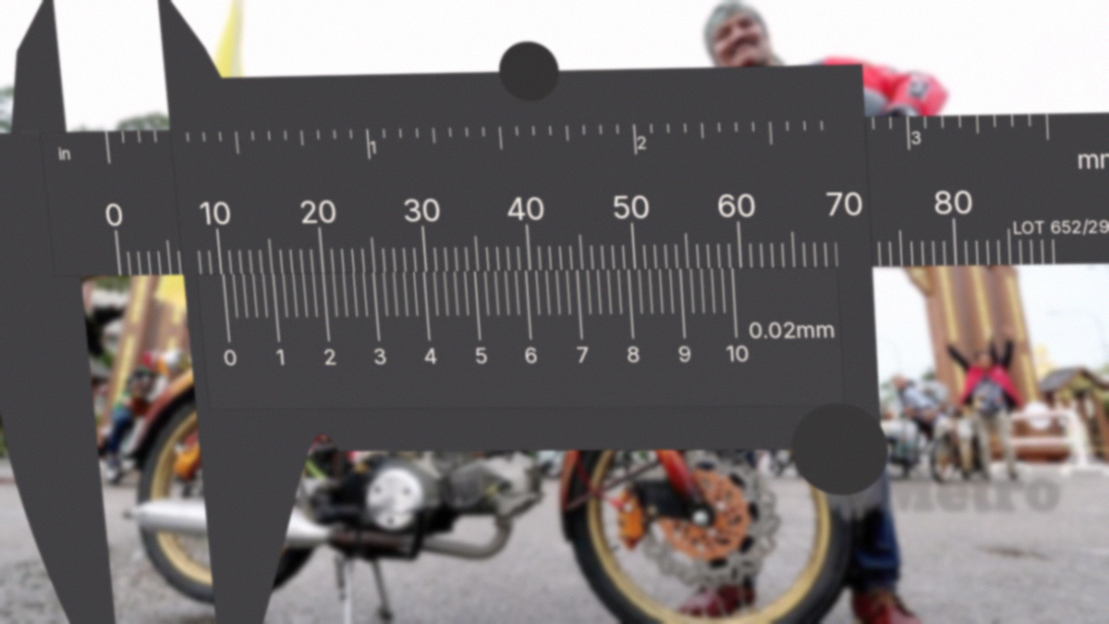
**10.2** mm
